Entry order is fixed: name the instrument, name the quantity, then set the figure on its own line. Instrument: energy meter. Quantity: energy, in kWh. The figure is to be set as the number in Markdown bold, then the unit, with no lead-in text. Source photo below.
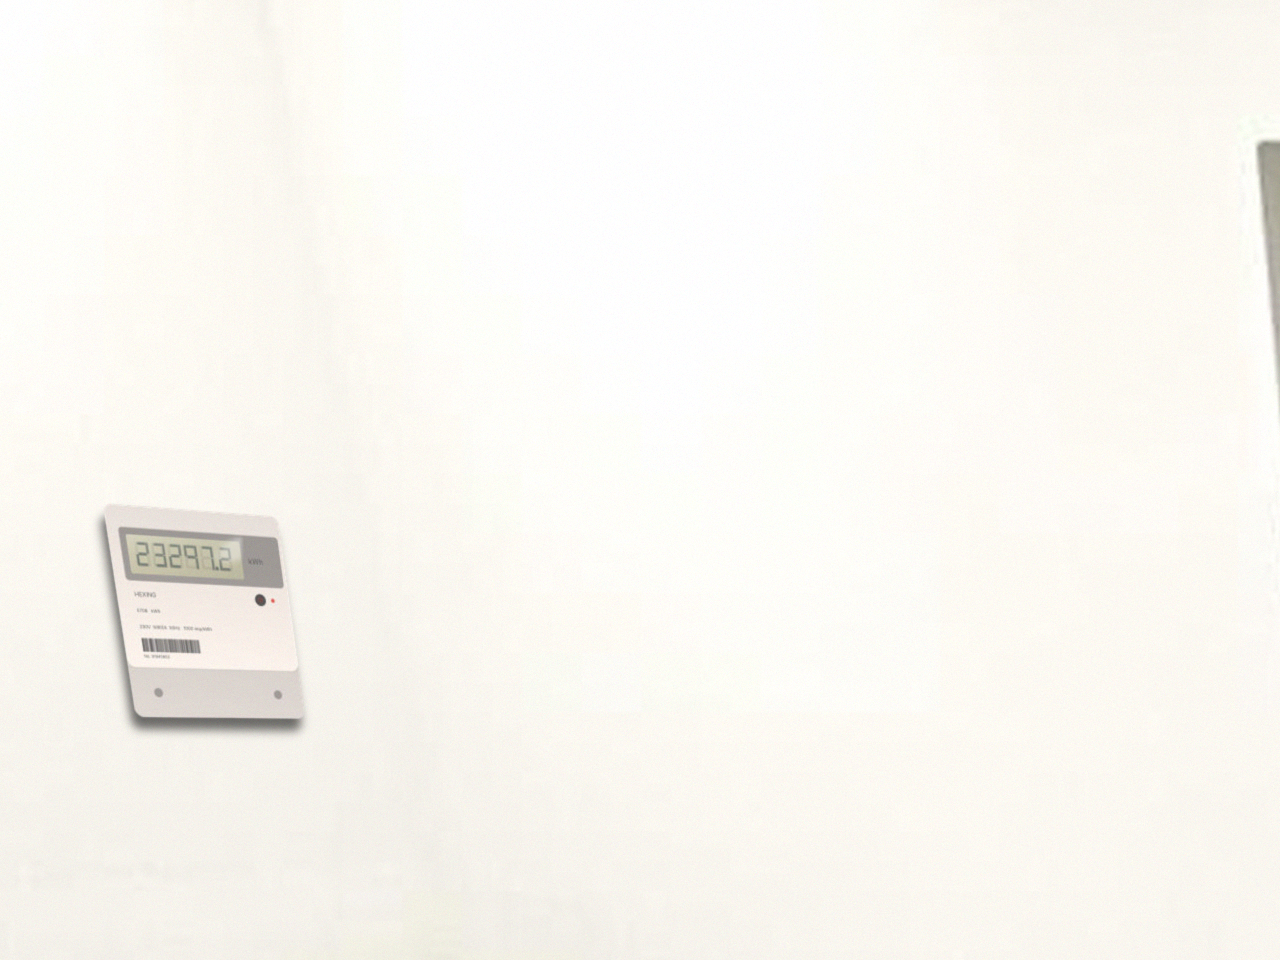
**23297.2** kWh
